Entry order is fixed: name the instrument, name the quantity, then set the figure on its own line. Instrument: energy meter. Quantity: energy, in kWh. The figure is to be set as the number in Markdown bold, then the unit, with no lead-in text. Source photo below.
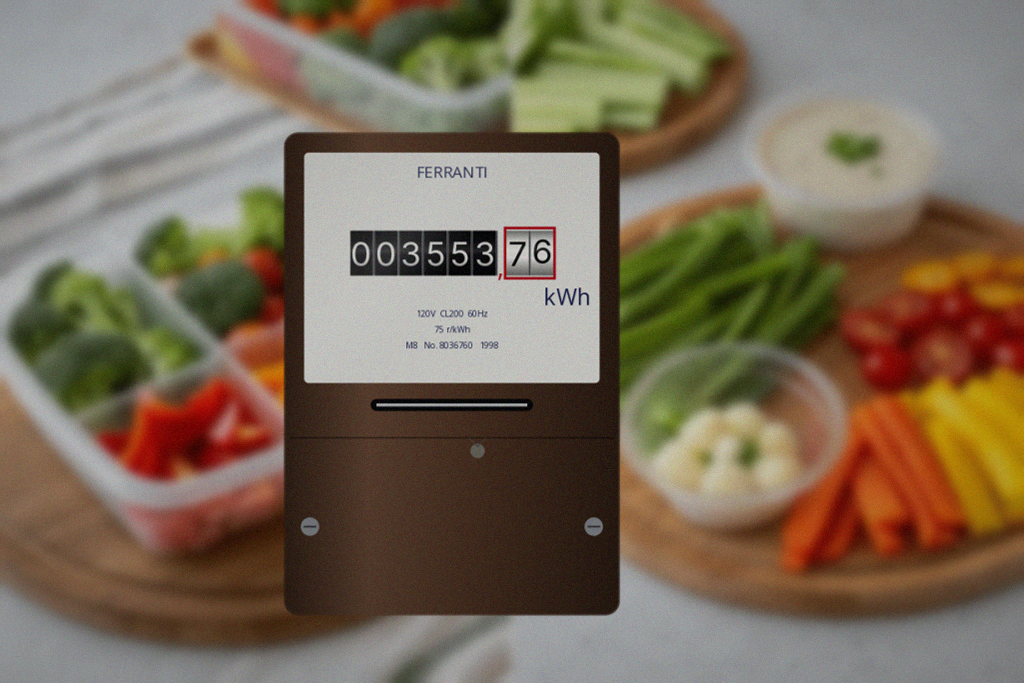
**3553.76** kWh
